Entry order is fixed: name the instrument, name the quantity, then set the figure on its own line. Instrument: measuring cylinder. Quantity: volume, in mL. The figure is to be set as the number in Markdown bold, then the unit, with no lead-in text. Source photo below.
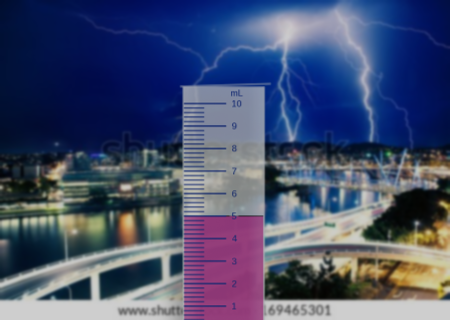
**5** mL
